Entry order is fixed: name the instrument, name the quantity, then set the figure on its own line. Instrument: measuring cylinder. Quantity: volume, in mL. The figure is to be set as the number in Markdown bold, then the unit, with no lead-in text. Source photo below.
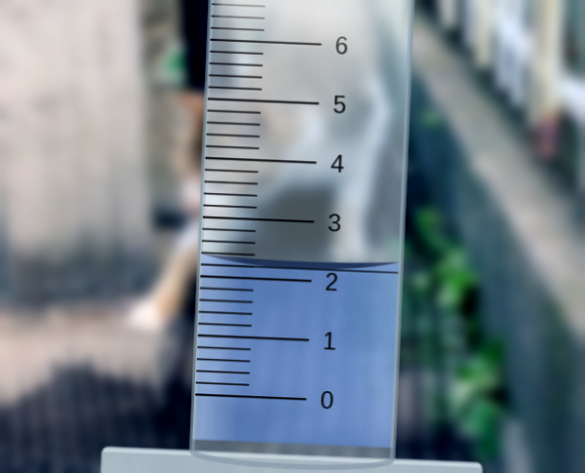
**2.2** mL
